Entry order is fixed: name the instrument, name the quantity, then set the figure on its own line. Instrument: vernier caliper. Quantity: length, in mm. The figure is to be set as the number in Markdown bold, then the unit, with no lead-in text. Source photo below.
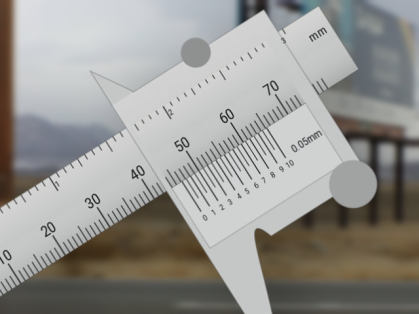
**46.2** mm
